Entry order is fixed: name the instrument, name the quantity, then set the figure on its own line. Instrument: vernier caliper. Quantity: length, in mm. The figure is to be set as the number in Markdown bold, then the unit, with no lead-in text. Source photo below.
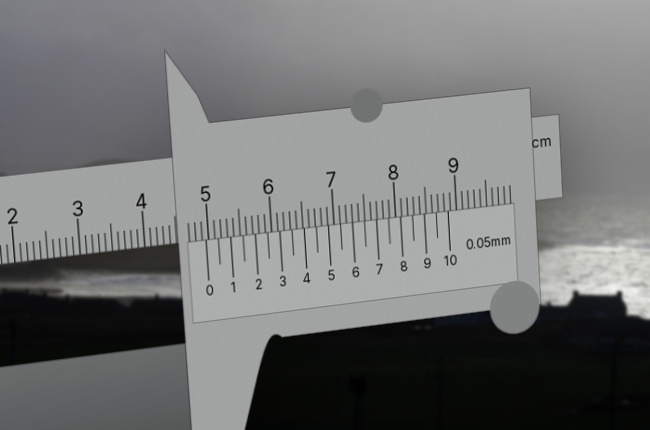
**49.6** mm
